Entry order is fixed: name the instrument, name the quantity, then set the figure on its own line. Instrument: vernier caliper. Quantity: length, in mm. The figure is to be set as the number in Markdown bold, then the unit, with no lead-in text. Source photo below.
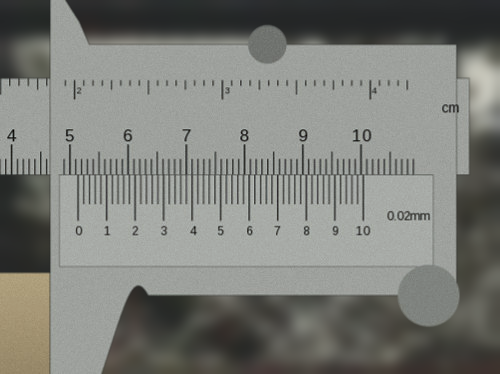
**51.4** mm
